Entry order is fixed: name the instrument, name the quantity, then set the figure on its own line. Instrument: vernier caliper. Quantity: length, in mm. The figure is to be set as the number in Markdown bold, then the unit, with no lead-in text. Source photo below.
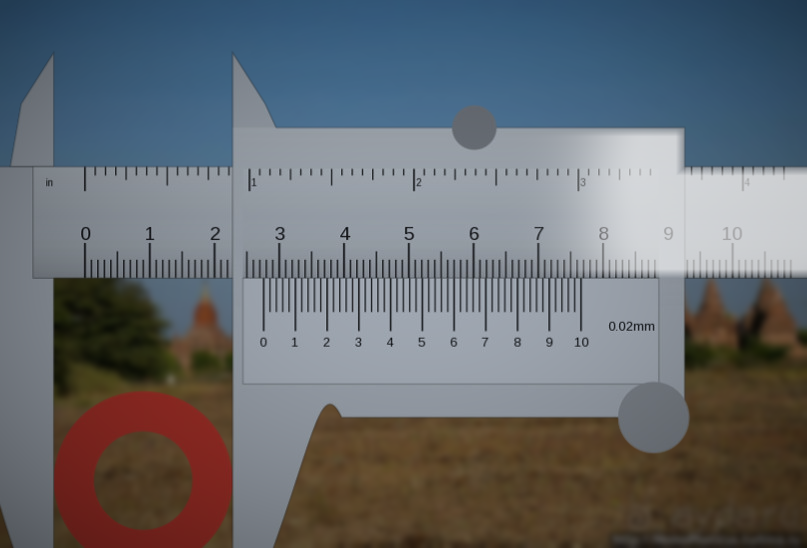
**27.6** mm
